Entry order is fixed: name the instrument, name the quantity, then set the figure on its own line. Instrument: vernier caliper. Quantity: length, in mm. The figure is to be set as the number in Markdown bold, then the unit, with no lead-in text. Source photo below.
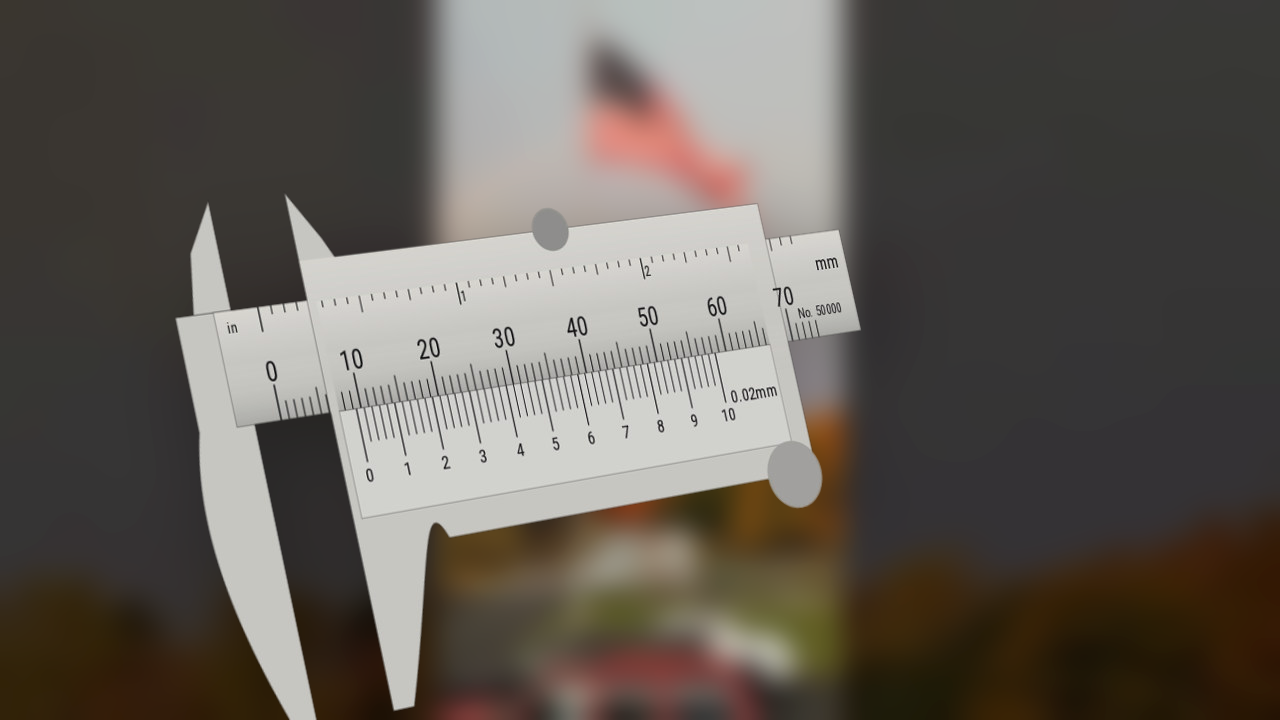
**9.4** mm
